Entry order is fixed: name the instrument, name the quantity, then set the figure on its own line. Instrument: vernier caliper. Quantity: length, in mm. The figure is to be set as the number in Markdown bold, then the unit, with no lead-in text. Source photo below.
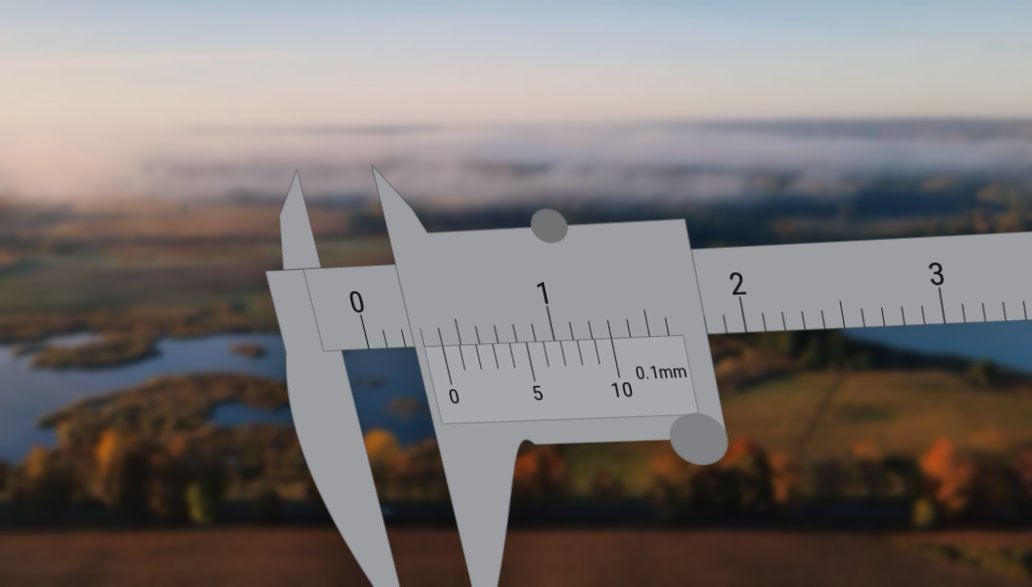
**4.0** mm
